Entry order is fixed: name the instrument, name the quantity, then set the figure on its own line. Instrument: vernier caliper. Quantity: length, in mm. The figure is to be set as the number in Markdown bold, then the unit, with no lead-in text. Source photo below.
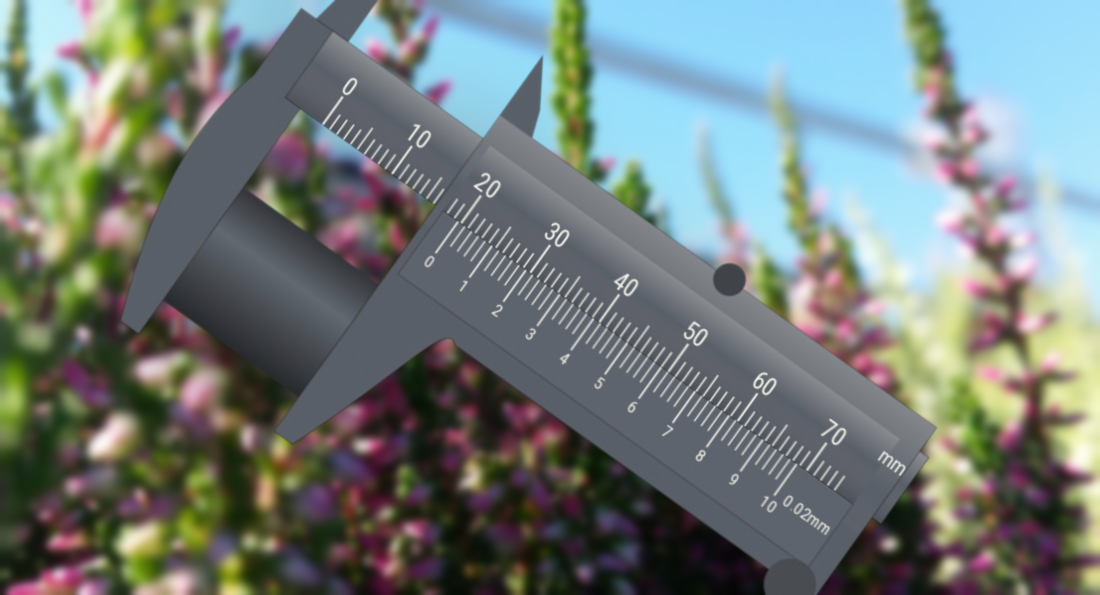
**19.6** mm
